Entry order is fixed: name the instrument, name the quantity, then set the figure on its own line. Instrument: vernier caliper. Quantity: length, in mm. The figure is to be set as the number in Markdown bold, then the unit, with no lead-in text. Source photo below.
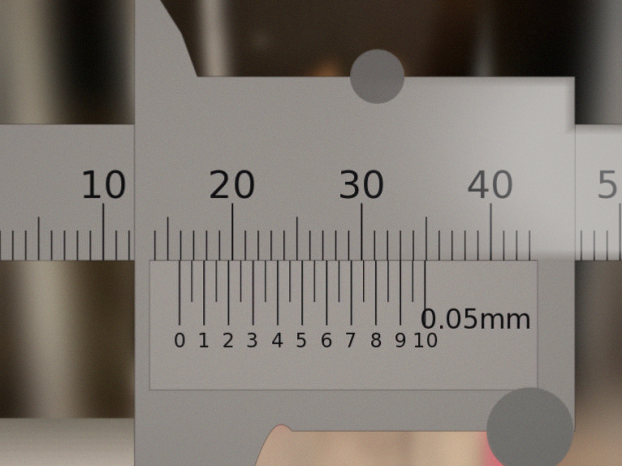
**15.9** mm
